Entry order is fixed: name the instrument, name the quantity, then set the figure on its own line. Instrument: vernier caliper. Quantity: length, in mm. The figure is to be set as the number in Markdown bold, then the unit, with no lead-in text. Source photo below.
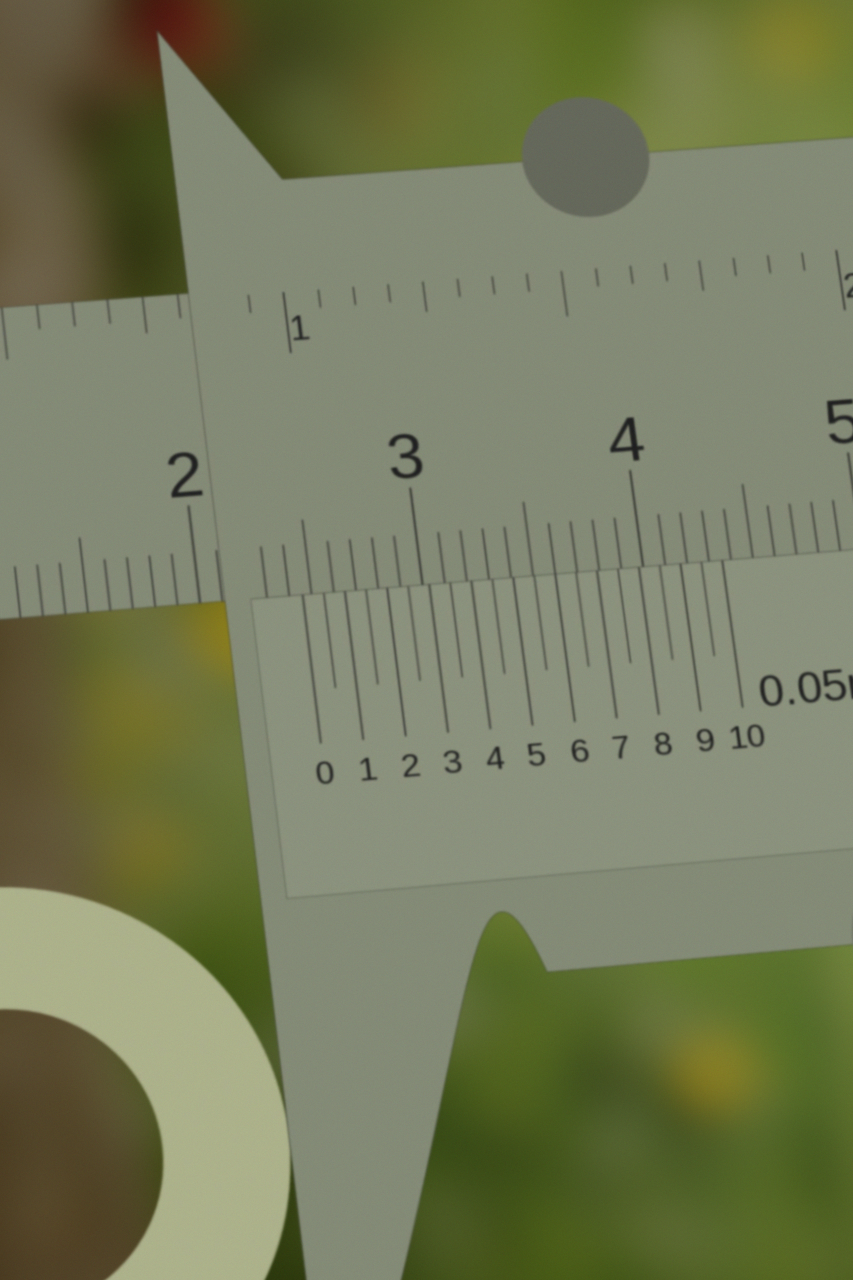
**24.6** mm
